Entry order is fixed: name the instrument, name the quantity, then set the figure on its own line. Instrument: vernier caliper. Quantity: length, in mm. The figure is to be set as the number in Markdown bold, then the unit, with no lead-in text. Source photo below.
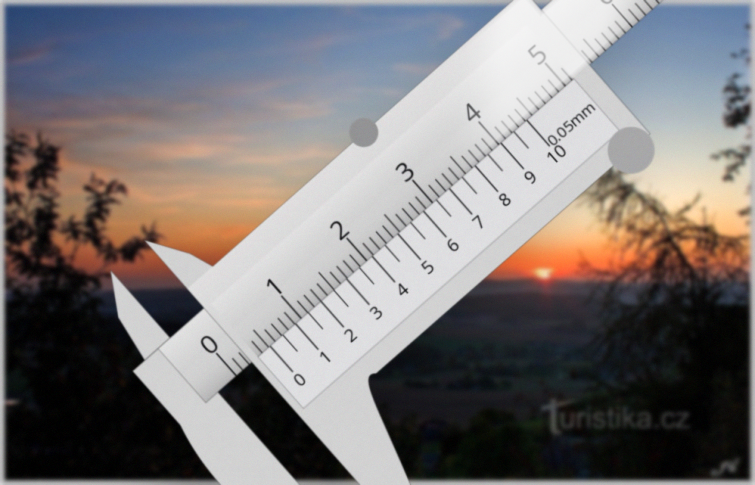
**5.2** mm
